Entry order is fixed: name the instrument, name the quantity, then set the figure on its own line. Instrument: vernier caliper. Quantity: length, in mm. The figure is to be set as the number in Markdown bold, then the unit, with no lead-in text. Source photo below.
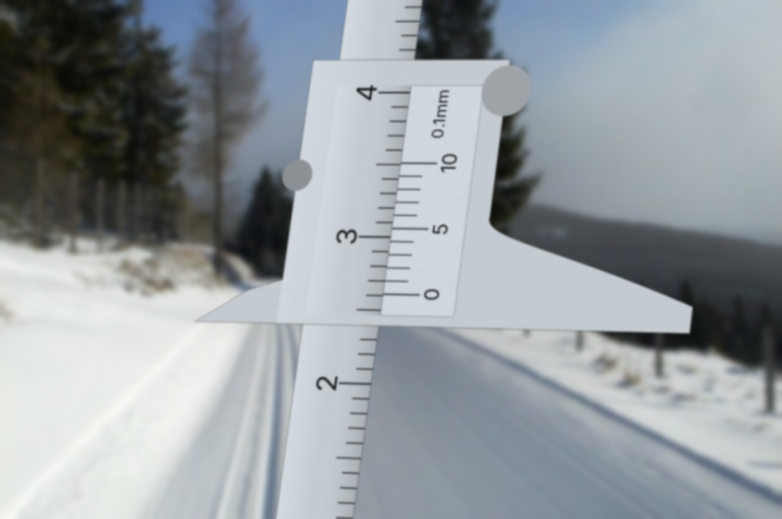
**26.1** mm
